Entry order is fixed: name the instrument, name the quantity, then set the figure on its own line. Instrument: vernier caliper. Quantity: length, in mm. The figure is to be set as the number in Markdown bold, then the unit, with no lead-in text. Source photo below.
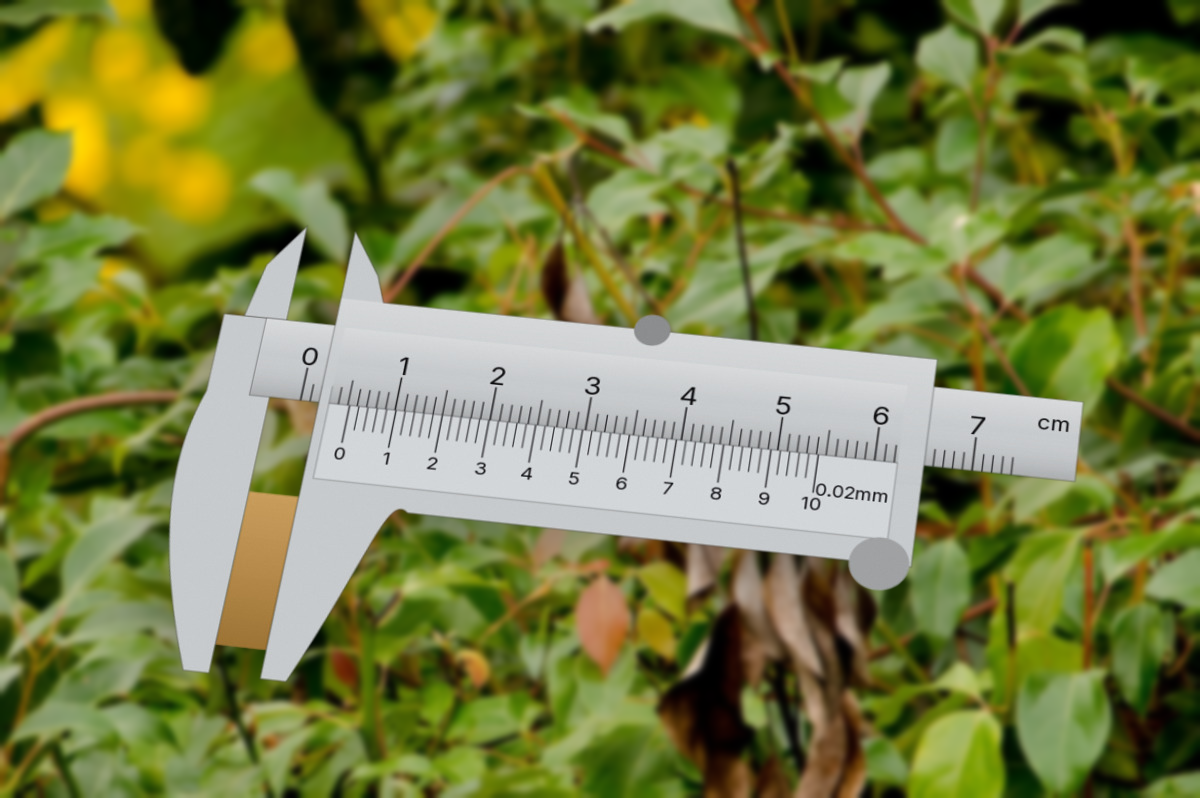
**5.2** mm
